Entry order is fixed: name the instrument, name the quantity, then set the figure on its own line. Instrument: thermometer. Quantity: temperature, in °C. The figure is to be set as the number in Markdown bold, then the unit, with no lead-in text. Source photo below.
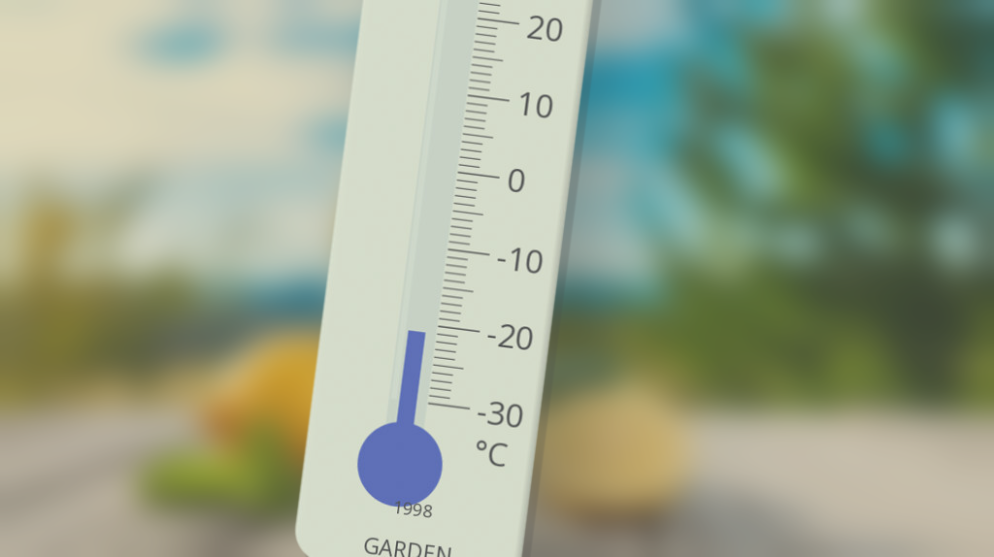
**-21** °C
